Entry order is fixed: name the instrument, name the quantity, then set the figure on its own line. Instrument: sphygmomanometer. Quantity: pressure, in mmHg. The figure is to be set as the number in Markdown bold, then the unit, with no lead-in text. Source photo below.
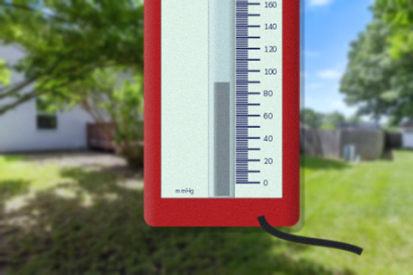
**90** mmHg
